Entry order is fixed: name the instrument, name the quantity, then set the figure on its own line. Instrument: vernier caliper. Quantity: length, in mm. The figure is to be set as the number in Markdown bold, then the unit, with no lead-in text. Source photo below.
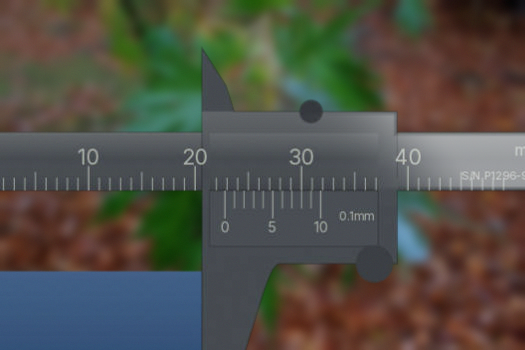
**22.8** mm
